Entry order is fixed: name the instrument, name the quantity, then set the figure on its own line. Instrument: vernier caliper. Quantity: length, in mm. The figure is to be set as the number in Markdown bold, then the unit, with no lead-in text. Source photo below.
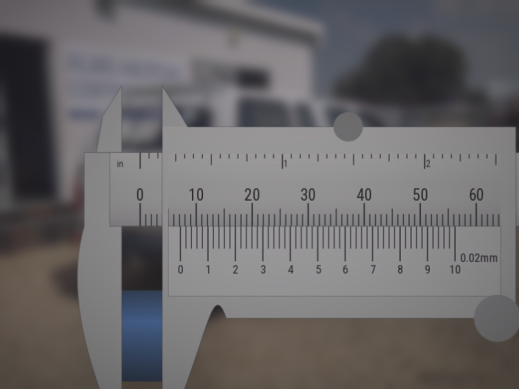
**7.2** mm
